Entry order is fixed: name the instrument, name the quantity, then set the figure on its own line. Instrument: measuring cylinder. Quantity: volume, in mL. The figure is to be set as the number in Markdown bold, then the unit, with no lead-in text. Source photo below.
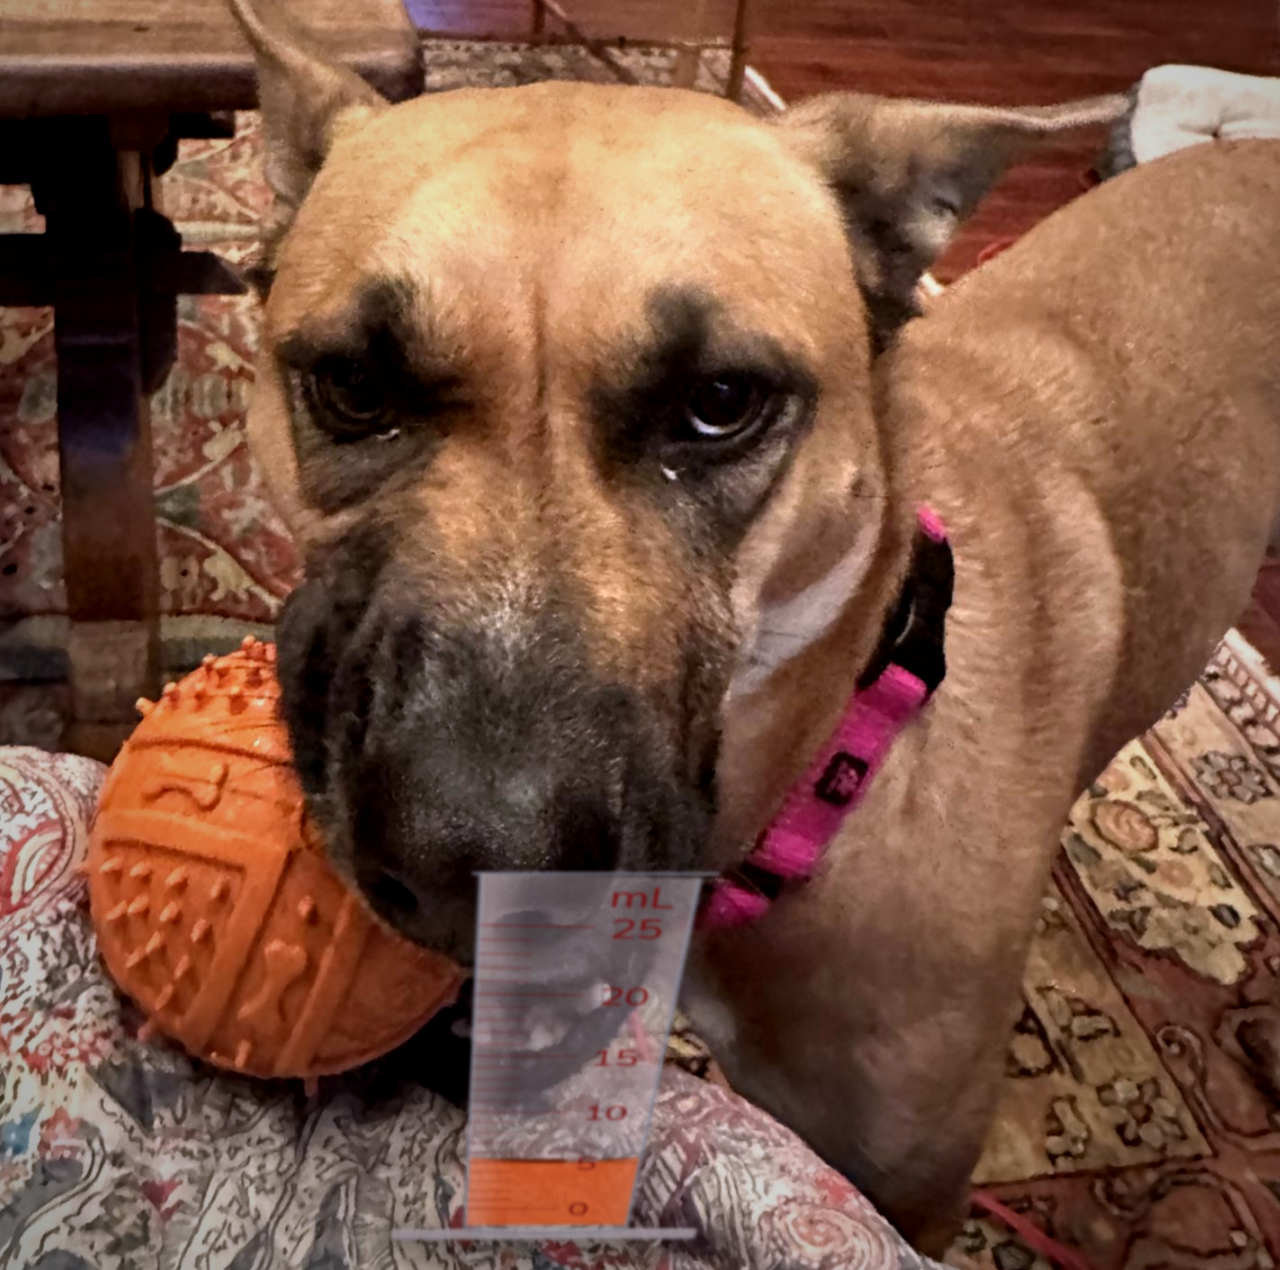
**5** mL
